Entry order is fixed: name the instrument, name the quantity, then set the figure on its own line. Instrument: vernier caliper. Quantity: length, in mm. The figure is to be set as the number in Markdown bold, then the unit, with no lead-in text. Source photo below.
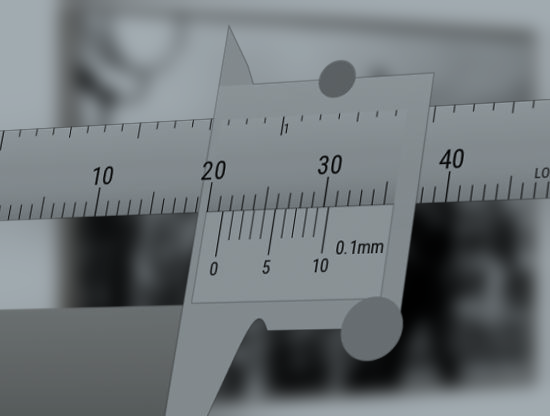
**21.4** mm
